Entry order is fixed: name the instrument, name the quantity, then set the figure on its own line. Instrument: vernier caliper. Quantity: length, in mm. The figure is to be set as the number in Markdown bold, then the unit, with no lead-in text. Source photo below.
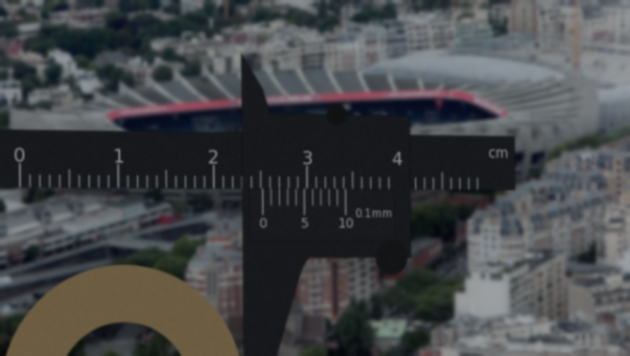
**25.2** mm
